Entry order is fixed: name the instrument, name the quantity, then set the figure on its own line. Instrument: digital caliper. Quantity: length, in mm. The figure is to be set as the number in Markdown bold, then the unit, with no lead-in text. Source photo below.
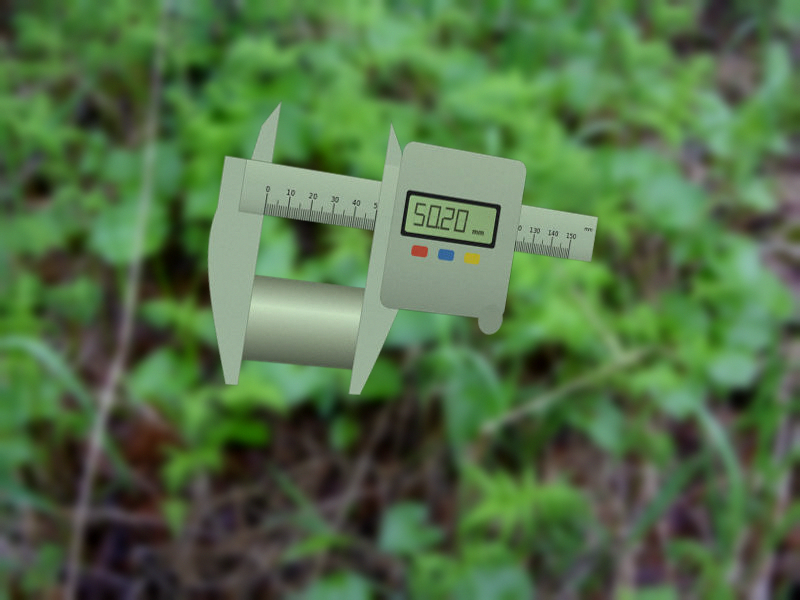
**50.20** mm
